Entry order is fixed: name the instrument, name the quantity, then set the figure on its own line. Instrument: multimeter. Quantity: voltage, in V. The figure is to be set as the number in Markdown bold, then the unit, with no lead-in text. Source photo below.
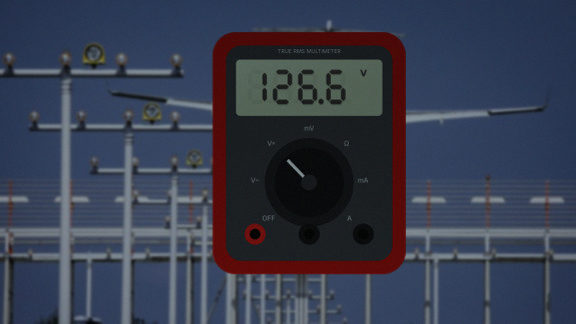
**126.6** V
